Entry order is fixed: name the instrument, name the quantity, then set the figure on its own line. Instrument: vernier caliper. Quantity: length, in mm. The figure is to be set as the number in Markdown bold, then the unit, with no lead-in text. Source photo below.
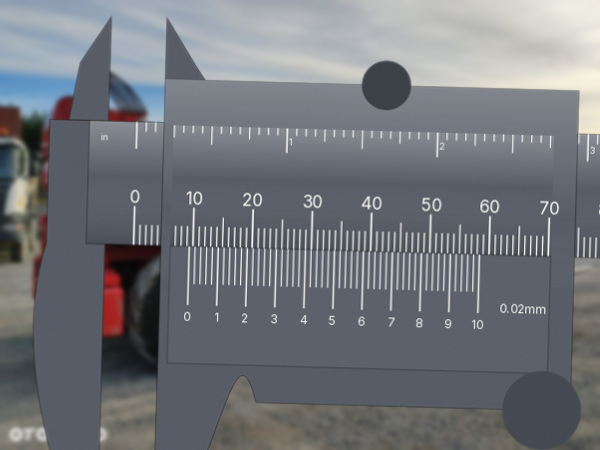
**9.4** mm
